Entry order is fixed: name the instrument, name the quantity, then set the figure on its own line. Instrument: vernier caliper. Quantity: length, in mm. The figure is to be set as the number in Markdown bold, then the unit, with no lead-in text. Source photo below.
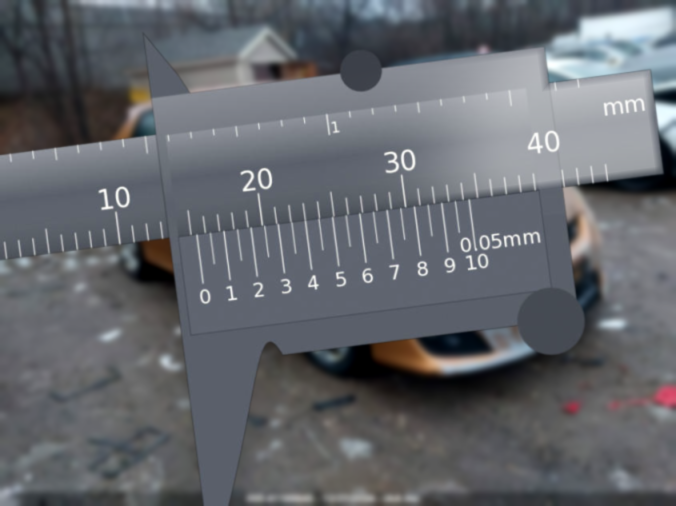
**15.4** mm
